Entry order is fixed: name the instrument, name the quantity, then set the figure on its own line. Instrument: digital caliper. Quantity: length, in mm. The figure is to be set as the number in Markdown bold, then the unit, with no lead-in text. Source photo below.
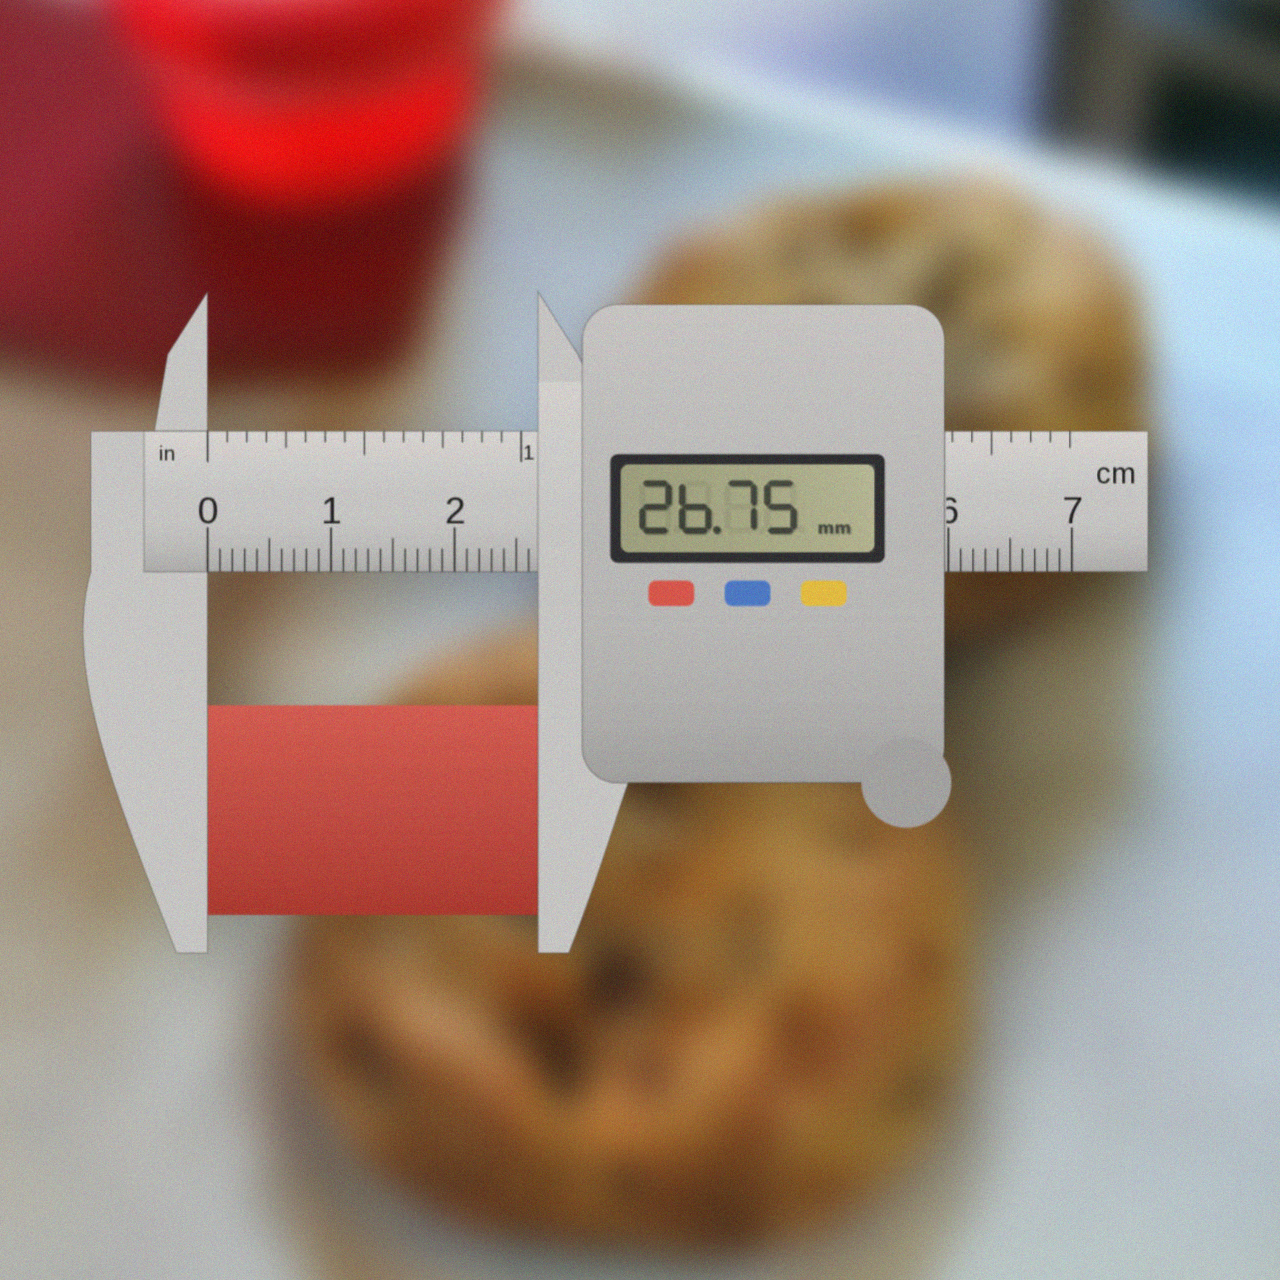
**26.75** mm
